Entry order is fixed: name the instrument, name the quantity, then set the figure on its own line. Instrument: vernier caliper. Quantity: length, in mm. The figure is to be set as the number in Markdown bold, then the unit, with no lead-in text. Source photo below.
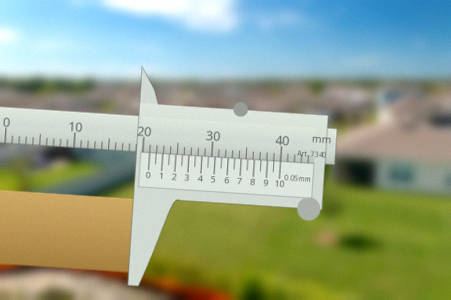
**21.0** mm
